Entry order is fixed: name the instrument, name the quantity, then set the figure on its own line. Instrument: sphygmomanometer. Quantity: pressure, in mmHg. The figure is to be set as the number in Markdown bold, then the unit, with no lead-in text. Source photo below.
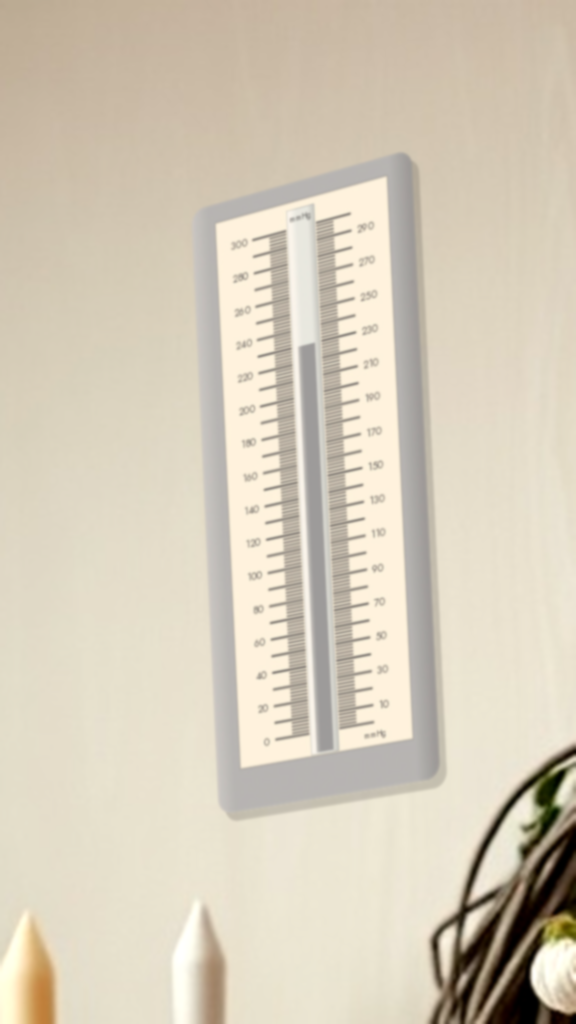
**230** mmHg
